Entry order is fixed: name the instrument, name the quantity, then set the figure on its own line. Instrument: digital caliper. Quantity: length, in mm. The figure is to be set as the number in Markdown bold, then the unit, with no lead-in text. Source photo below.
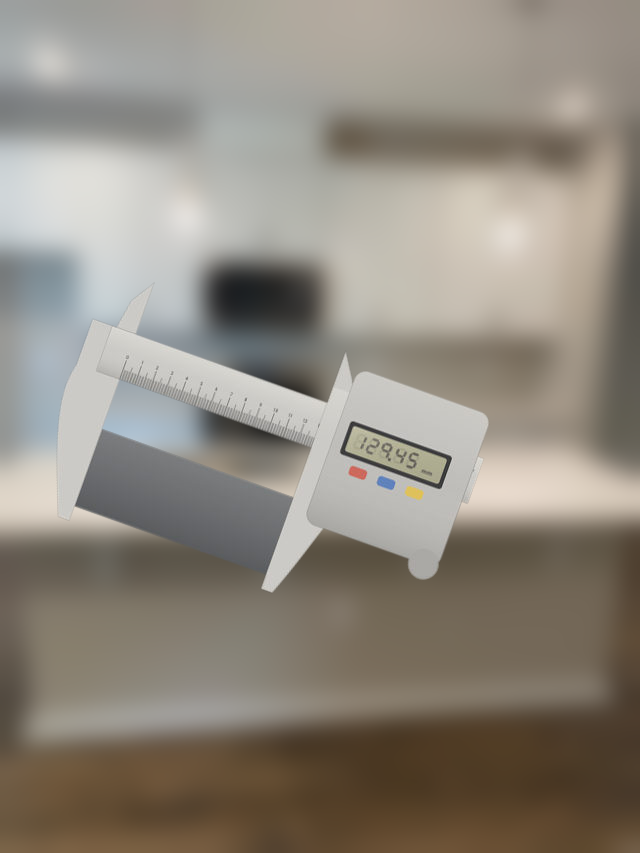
**129.45** mm
